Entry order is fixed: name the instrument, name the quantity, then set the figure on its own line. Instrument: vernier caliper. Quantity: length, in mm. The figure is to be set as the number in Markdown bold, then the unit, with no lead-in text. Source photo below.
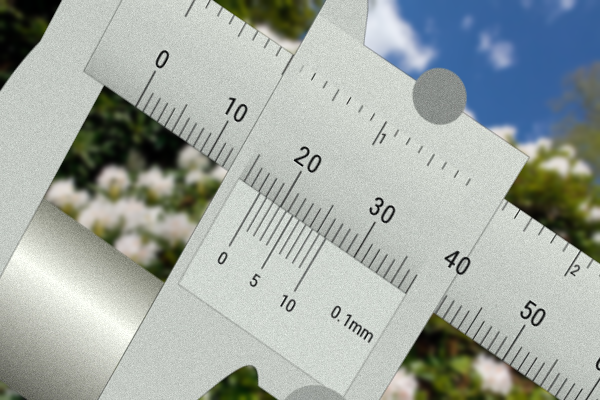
**17.2** mm
